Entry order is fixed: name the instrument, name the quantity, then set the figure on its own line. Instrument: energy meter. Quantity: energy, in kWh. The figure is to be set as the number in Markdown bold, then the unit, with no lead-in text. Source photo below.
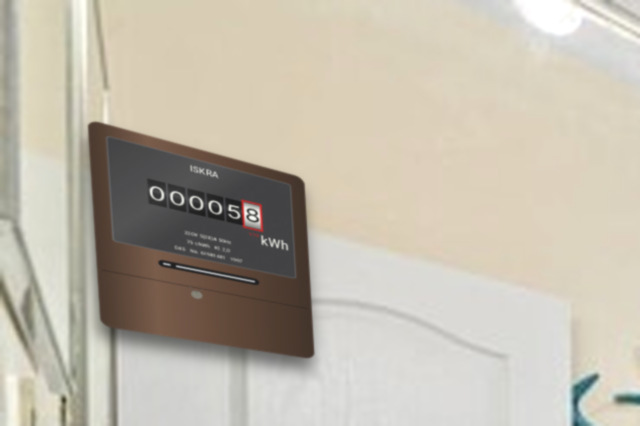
**5.8** kWh
